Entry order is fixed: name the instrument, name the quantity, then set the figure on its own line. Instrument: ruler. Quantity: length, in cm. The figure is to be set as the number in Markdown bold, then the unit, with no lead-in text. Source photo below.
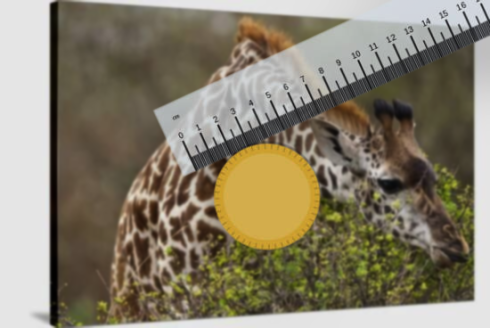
**5.5** cm
